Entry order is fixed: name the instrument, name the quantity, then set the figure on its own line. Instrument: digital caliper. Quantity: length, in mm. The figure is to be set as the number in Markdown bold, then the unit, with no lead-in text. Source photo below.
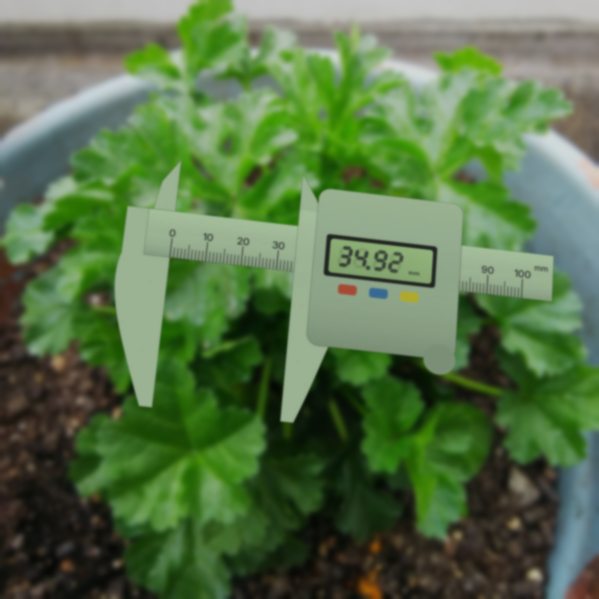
**34.92** mm
